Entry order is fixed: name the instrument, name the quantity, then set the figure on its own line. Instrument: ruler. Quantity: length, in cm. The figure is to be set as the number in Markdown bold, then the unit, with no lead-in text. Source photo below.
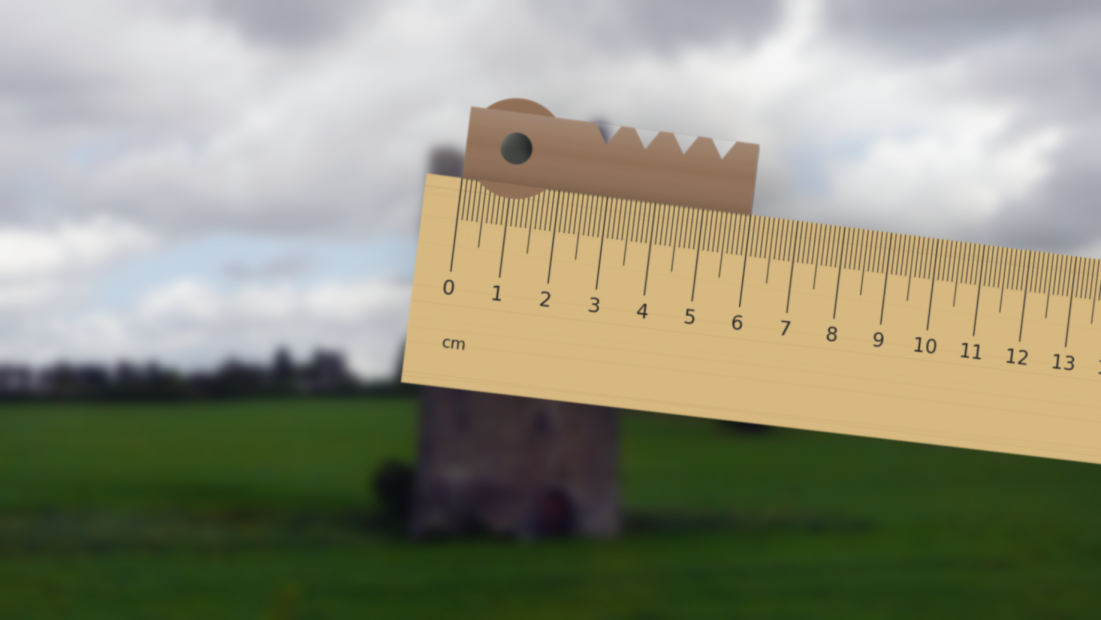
**6** cm
